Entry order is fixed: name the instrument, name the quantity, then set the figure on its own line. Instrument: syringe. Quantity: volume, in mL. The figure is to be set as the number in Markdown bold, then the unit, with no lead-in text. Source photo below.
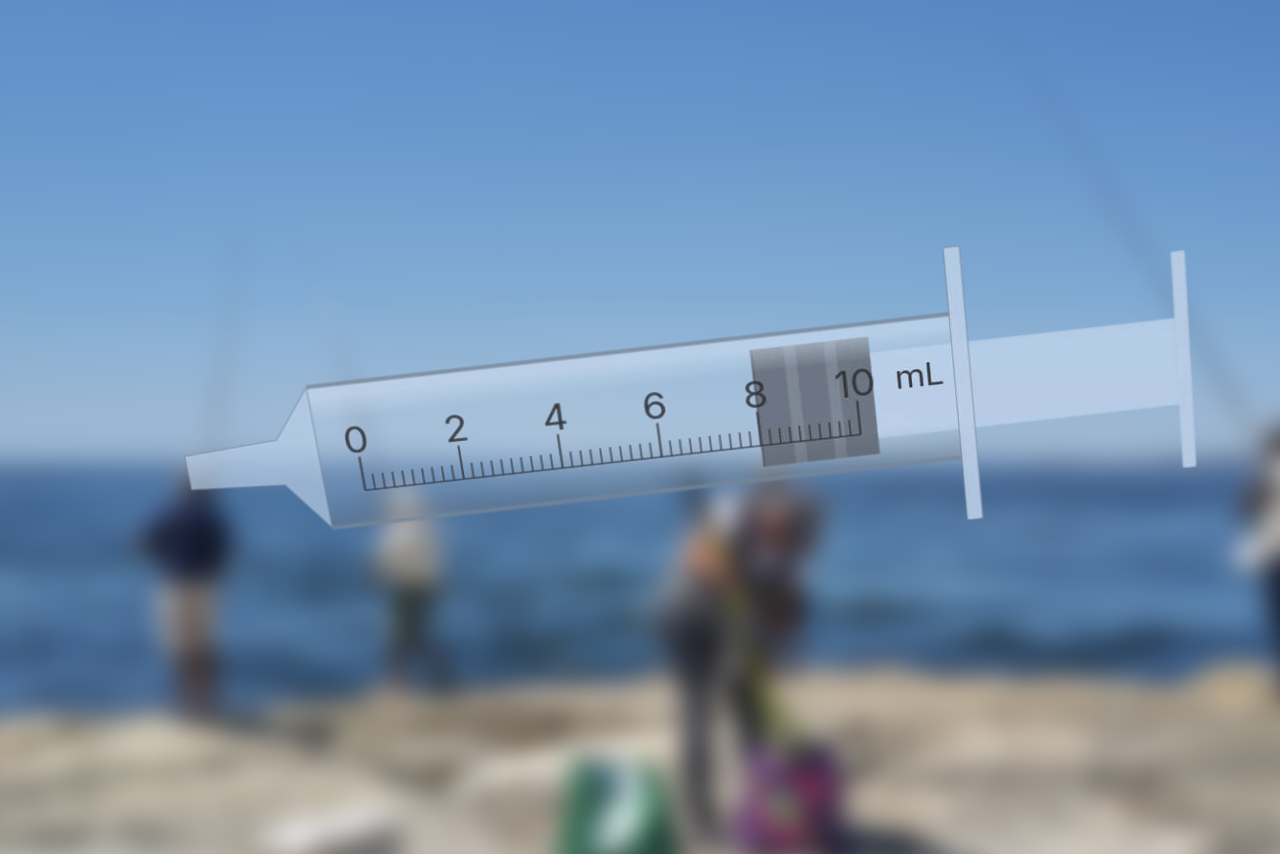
**8** mL
